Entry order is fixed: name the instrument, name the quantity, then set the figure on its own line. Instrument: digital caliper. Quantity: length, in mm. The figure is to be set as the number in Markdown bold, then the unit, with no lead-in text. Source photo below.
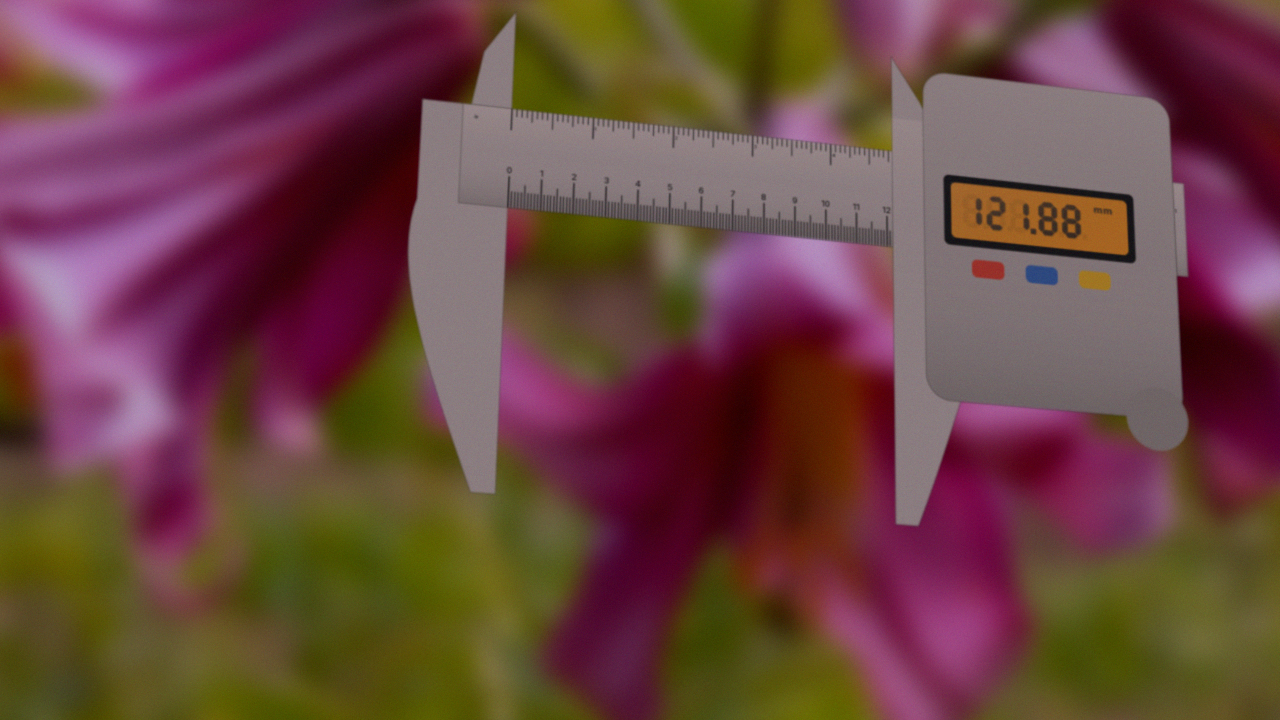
**121.88** mm
